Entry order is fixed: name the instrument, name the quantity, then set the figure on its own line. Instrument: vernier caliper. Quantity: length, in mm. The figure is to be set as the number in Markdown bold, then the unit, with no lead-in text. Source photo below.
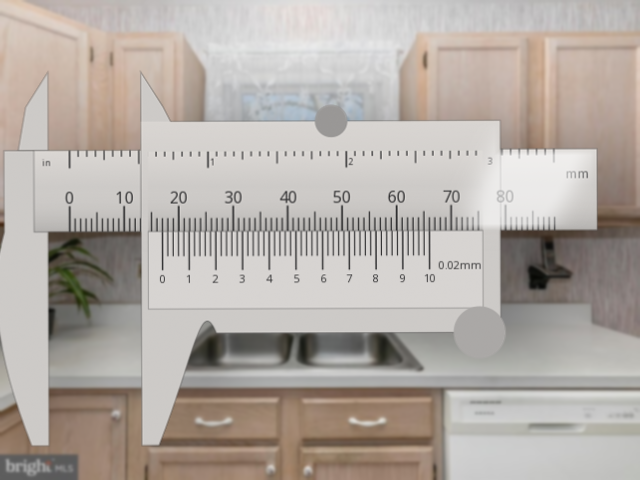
**17.0** mm
